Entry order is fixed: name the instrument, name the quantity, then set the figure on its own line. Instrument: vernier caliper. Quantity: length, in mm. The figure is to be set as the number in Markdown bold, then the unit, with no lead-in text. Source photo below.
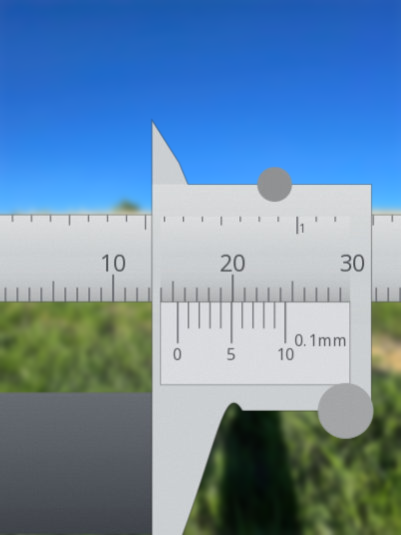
**15.4** mm
